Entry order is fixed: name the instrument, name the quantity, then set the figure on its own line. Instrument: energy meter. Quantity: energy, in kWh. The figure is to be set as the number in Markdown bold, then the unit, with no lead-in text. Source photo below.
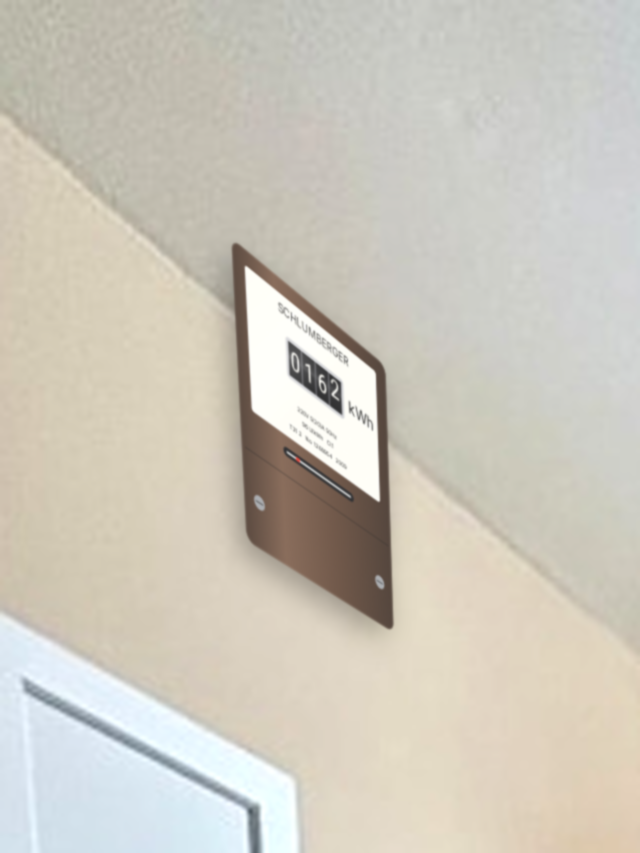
**162** kWh
